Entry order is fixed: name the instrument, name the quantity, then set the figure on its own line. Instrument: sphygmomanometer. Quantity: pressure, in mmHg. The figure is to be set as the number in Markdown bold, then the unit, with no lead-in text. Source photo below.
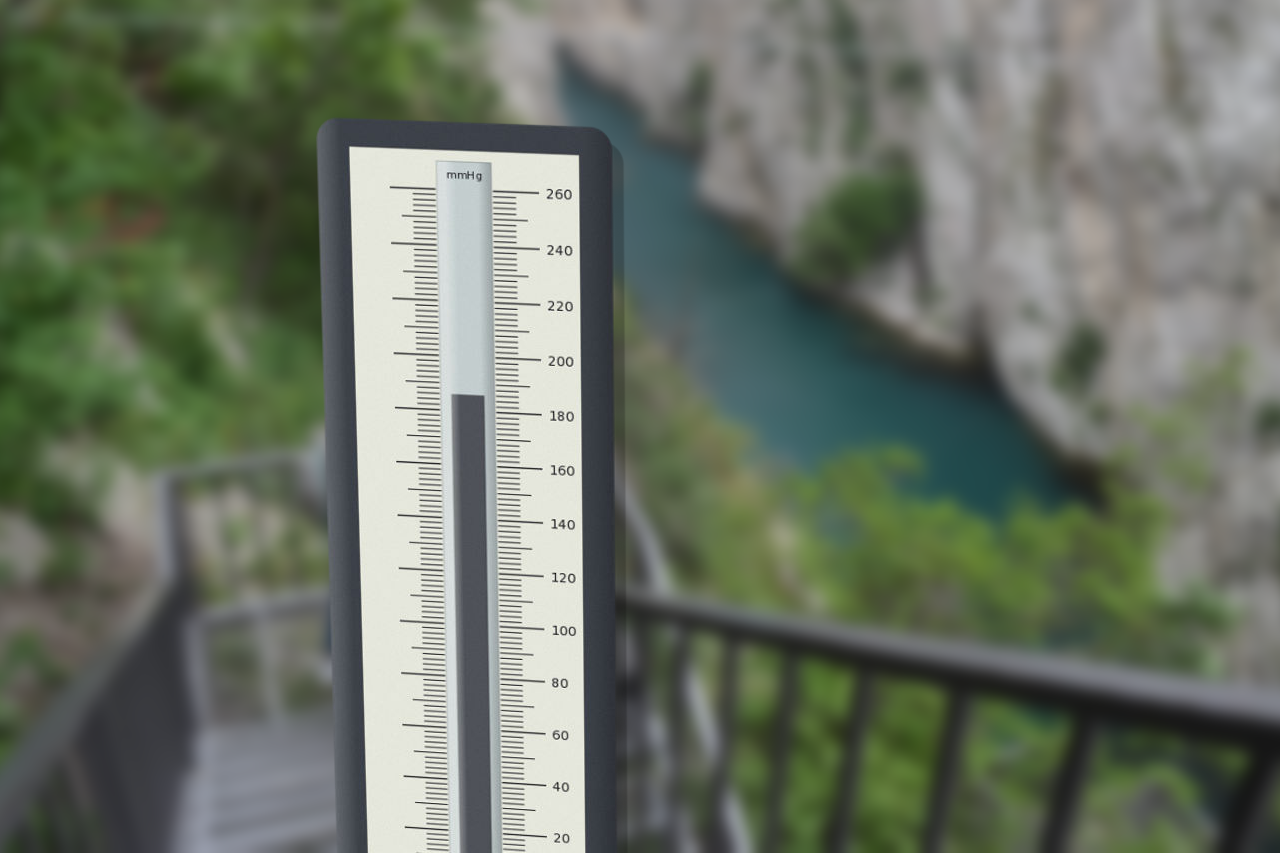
**186** mmHg
